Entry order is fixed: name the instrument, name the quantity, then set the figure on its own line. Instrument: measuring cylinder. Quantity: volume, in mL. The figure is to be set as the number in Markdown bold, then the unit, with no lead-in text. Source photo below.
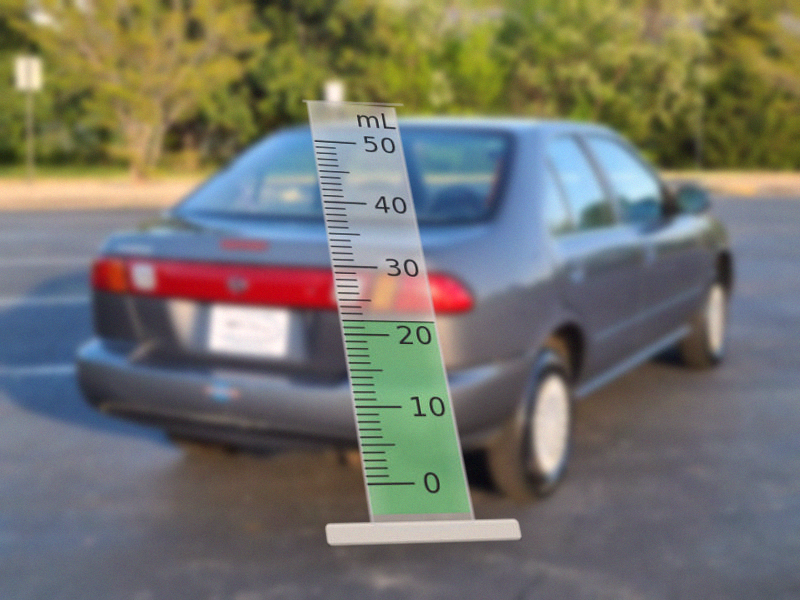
**22** mL
